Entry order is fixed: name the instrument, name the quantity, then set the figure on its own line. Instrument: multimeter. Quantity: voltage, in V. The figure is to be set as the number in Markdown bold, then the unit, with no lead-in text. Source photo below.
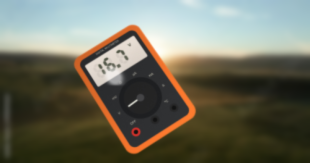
**16.7** V
